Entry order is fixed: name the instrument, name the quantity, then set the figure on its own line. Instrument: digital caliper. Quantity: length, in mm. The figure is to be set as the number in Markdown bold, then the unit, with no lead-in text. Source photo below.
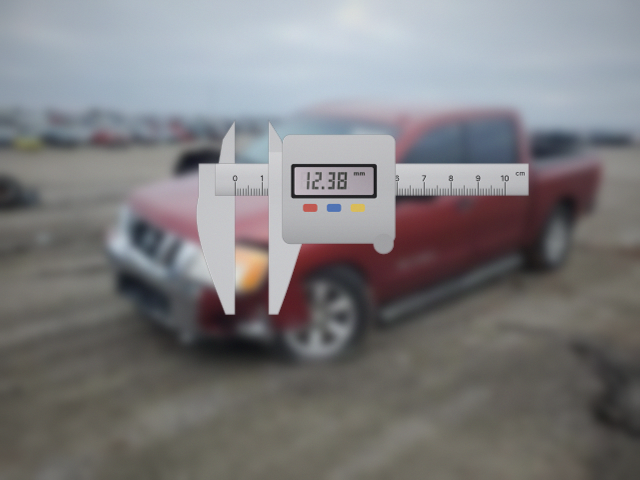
**12.38** mm
